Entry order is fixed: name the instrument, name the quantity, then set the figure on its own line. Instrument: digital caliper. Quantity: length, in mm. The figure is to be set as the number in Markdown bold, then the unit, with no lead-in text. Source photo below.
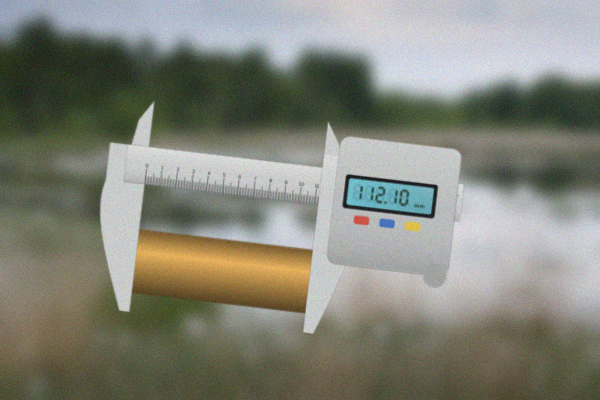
**112.10** mm
